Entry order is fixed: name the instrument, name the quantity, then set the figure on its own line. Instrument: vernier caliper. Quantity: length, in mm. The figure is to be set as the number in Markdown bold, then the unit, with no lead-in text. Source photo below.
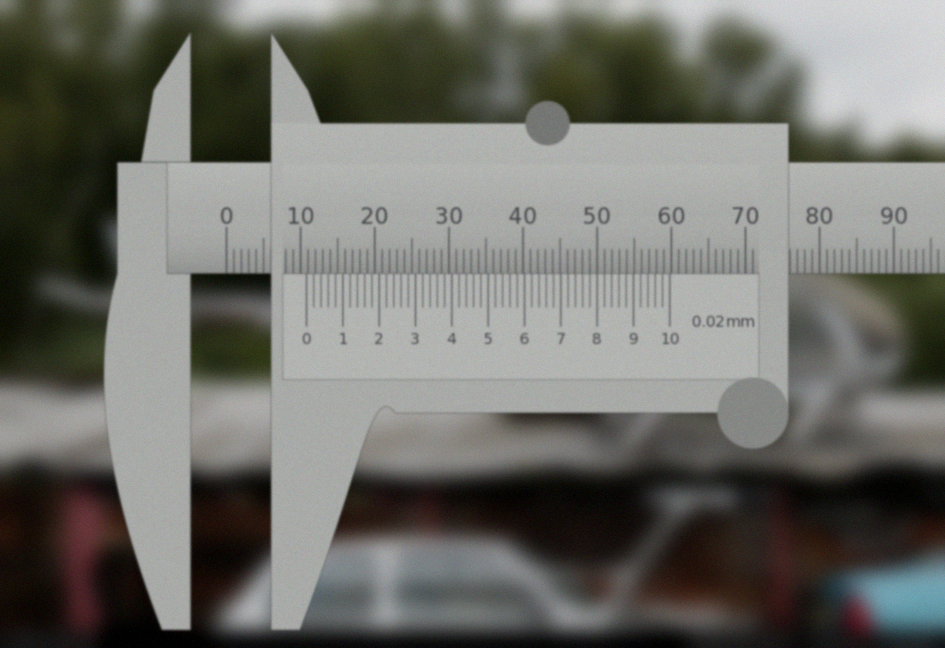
**10.8** mm
